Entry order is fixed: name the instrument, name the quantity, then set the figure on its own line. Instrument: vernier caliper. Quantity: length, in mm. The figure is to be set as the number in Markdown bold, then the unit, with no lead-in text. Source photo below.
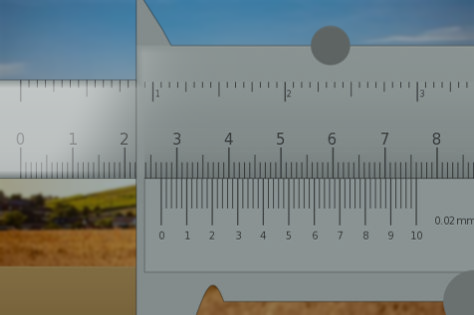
**27.0** mm
